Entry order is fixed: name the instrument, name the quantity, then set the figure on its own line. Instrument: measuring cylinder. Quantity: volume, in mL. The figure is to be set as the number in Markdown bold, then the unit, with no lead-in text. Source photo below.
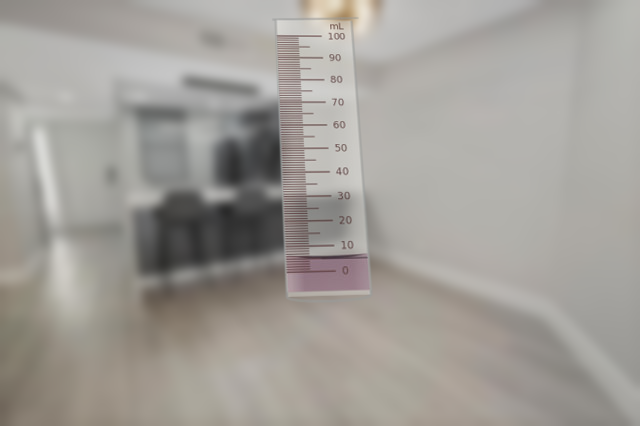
**5** mL
